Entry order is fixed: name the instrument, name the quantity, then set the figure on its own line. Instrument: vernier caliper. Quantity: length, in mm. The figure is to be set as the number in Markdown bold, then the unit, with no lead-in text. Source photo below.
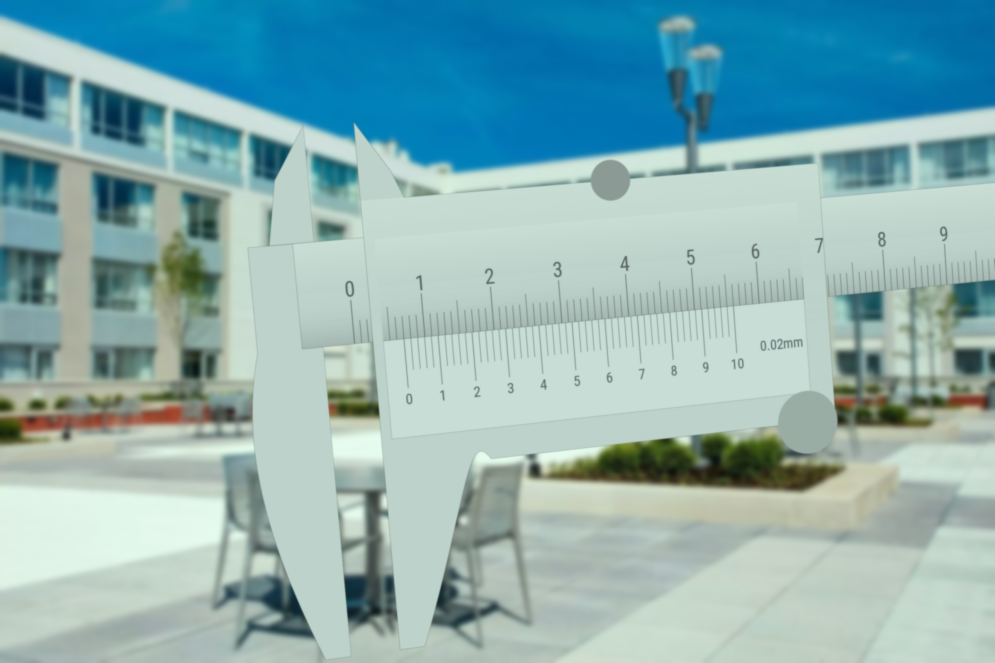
**7.0** mm
